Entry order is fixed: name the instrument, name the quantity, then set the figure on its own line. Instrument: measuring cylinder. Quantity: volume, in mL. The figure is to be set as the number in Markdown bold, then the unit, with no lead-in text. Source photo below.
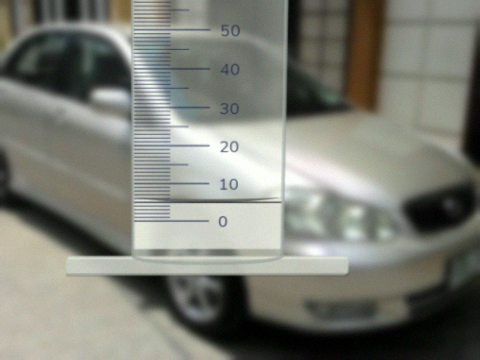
**5** mL
